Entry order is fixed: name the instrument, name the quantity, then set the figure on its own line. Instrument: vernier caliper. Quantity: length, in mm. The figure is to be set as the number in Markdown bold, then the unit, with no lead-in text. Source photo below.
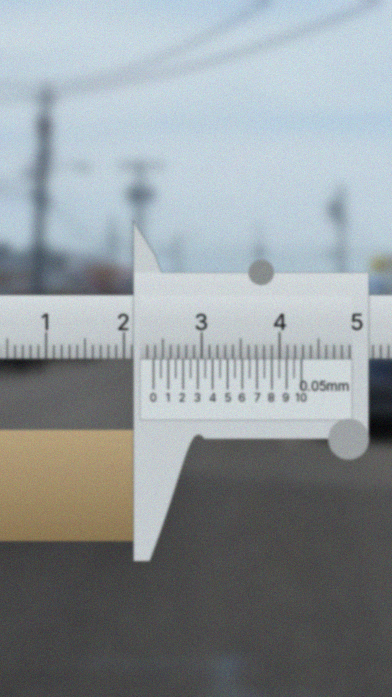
**23.8** mm
